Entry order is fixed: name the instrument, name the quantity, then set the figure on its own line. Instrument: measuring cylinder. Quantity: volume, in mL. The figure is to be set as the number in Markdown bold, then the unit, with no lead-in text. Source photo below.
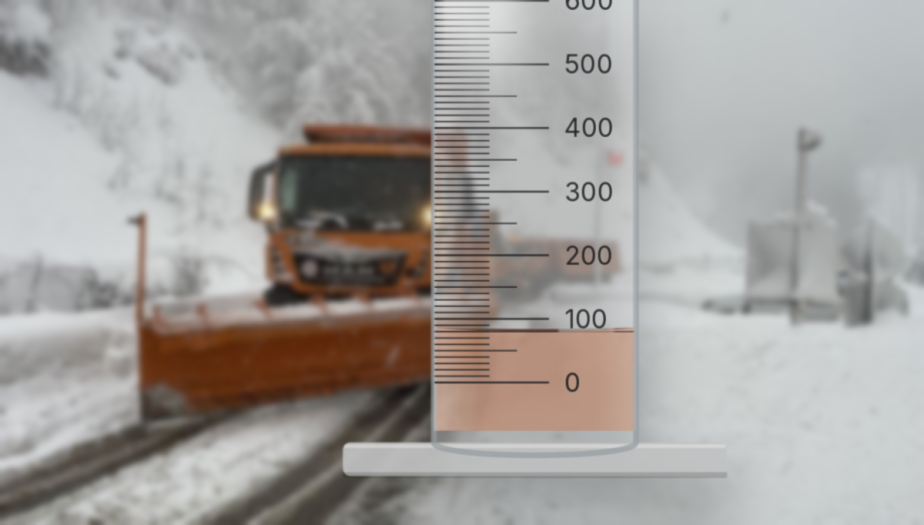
**80** mL
